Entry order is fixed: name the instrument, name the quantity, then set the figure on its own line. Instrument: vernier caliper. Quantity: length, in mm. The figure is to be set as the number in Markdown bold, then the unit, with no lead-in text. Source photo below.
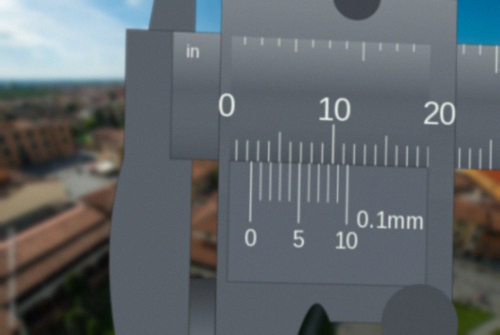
**2.4** mm
